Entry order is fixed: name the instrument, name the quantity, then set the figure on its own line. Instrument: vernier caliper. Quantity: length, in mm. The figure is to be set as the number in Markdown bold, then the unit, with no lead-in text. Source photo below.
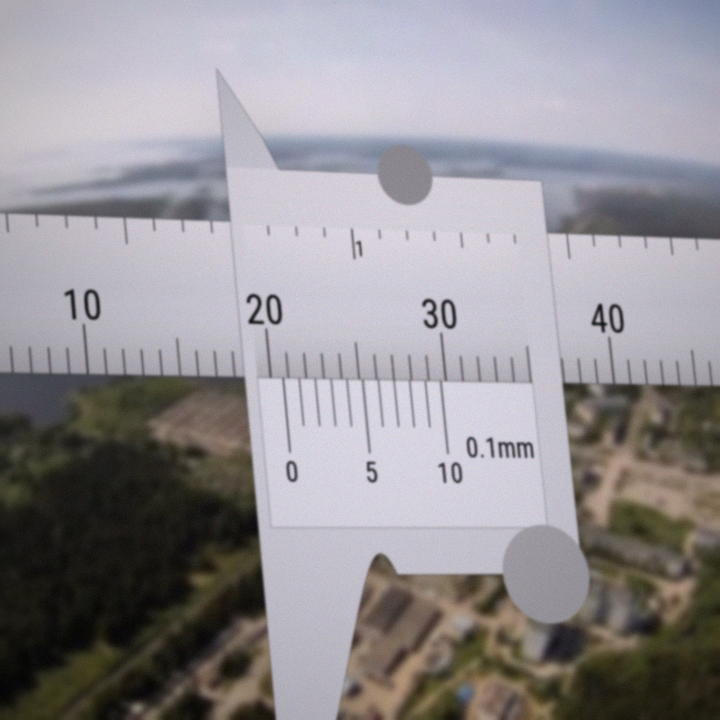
**20.7** mm
